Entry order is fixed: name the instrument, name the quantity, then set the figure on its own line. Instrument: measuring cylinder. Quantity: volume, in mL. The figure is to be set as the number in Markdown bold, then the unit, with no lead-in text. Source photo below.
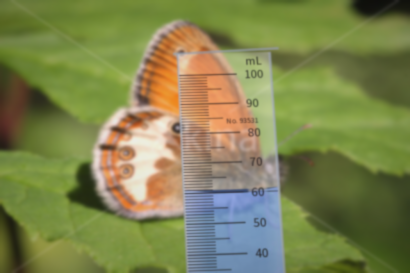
**60** mL
